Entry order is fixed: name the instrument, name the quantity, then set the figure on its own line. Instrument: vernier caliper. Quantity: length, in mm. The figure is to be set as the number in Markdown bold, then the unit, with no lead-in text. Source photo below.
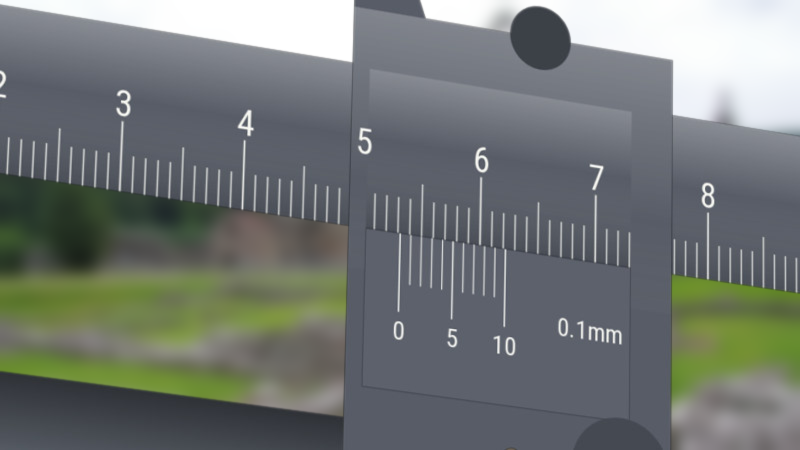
**53.2** mm
